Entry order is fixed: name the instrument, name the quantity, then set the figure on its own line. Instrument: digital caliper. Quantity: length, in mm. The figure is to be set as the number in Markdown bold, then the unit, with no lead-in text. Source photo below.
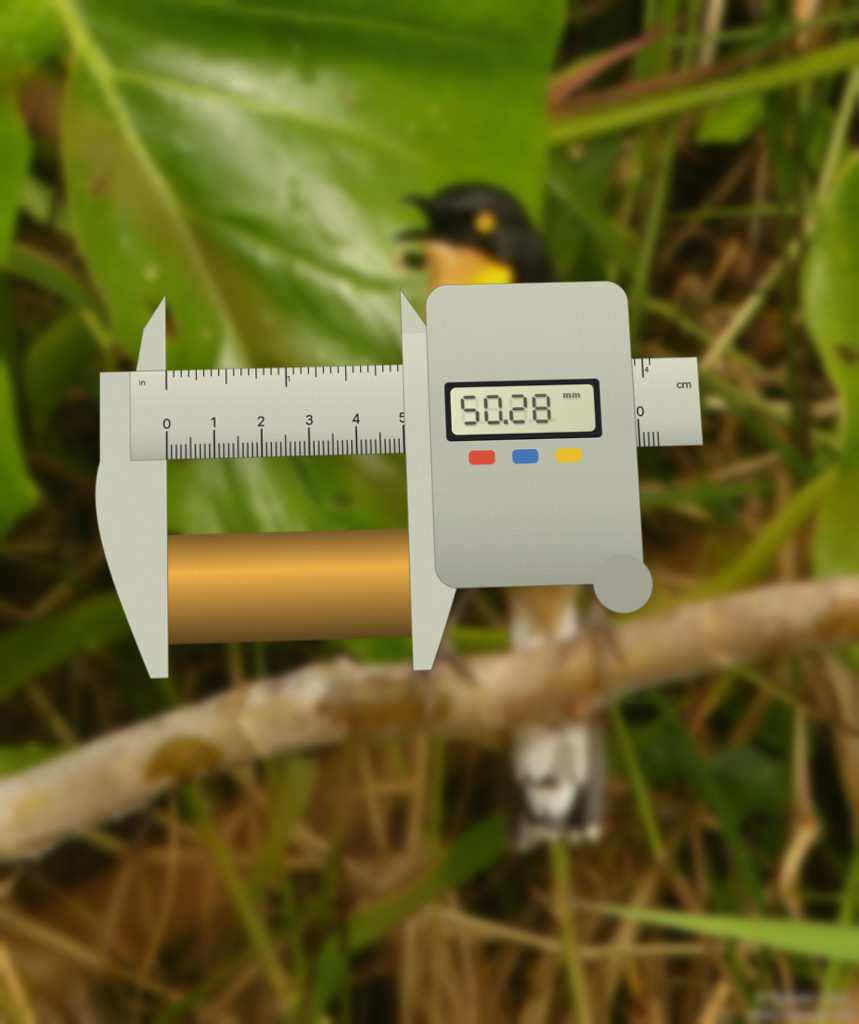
**50.28** mm
